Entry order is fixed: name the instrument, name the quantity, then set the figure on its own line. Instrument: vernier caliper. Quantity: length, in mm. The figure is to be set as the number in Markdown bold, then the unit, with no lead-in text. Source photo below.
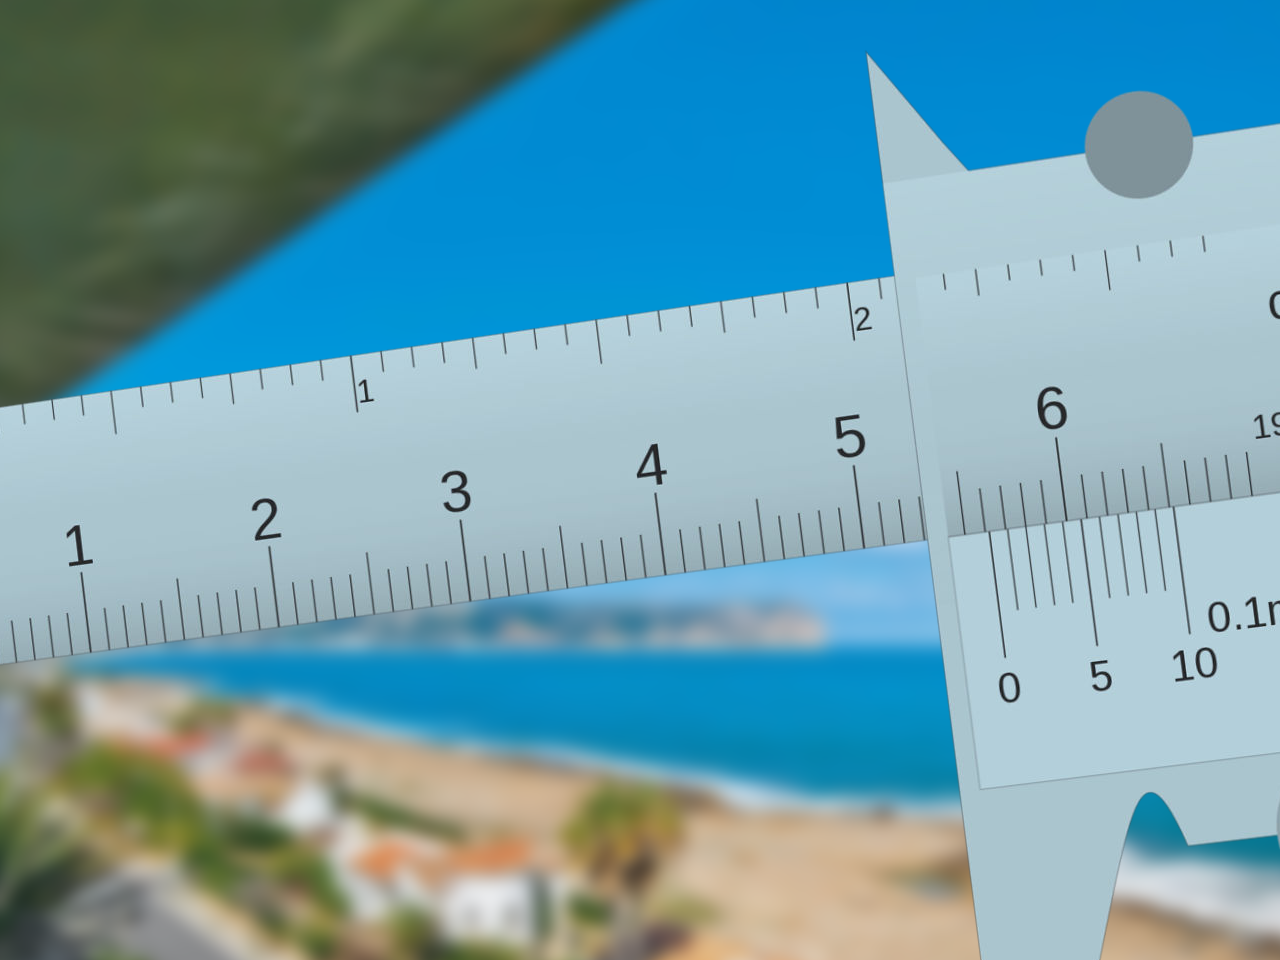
**56.2** mm
